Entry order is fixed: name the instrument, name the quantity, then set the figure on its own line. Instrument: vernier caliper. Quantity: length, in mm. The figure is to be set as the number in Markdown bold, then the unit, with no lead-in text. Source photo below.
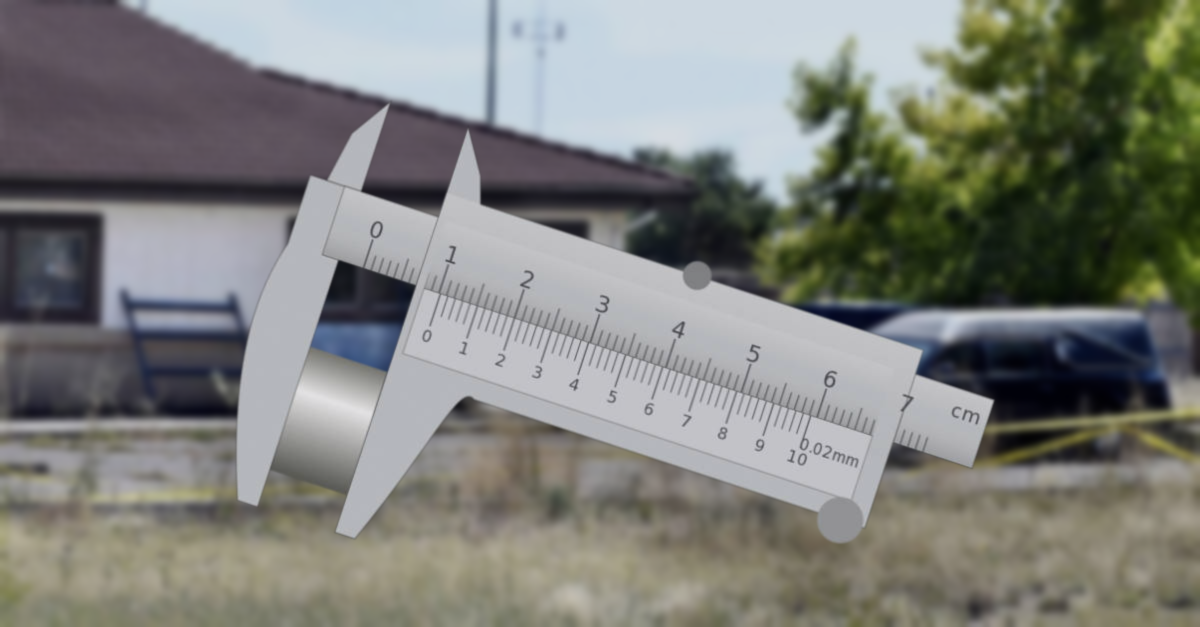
**10.2** mm
